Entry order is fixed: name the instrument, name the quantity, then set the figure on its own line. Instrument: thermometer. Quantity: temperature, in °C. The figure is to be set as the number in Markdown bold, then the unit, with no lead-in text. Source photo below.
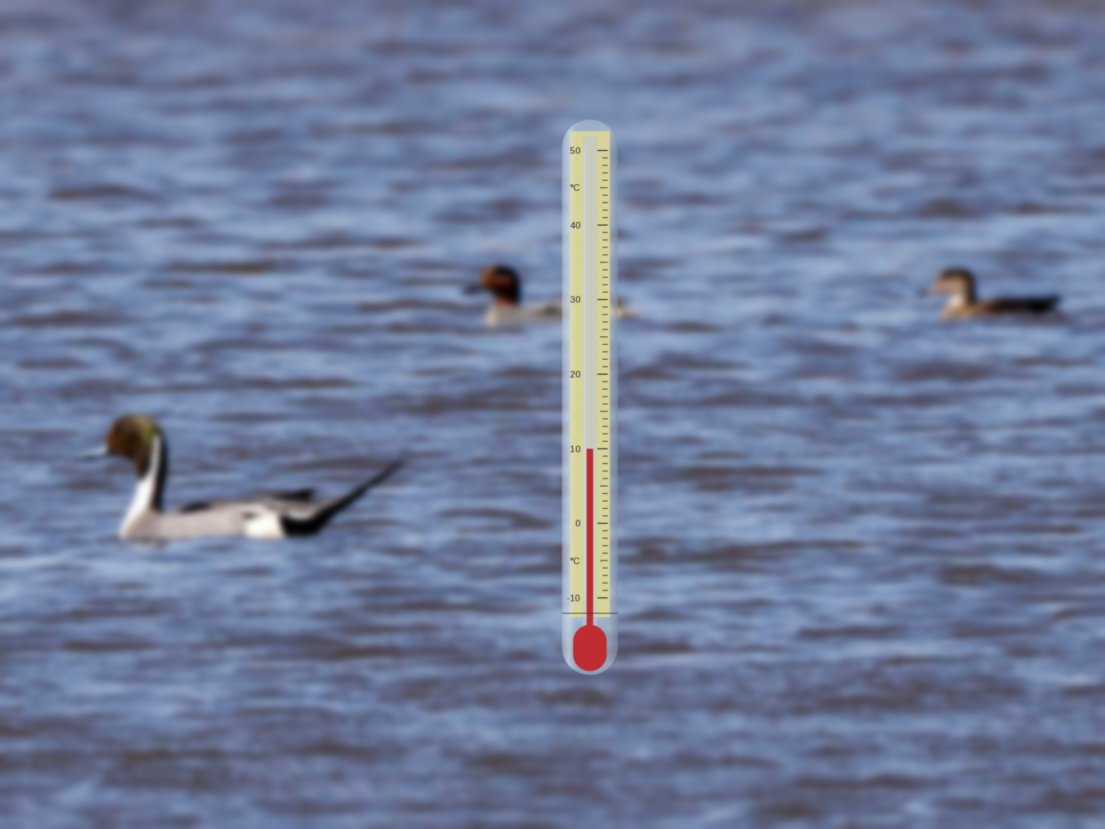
**10** °C
